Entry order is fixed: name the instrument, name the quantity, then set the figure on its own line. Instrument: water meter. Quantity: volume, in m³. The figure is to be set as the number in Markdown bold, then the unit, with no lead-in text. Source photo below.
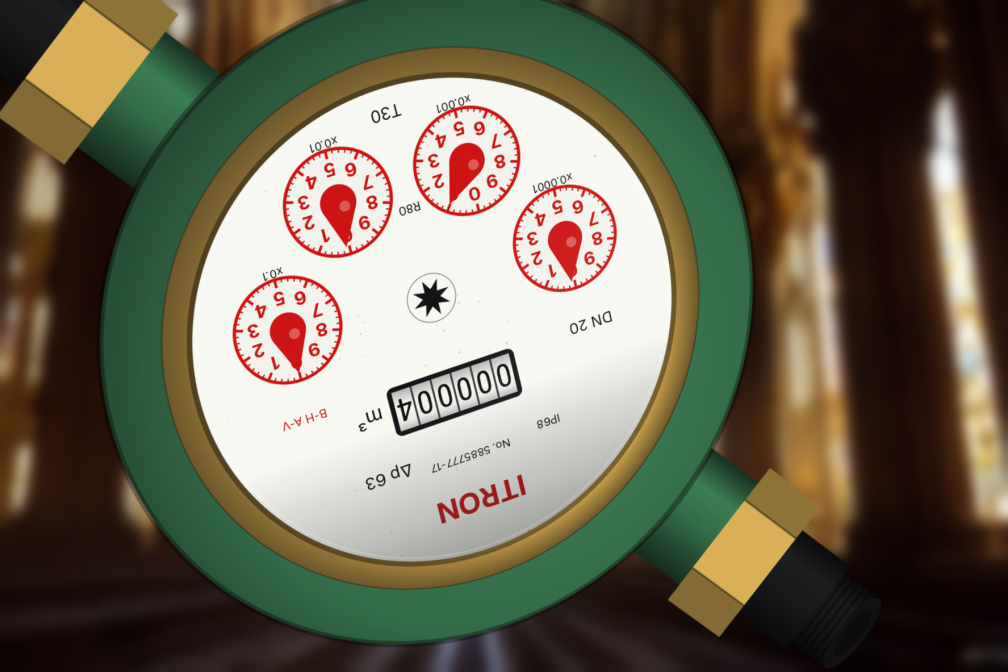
**4.0010** m³
